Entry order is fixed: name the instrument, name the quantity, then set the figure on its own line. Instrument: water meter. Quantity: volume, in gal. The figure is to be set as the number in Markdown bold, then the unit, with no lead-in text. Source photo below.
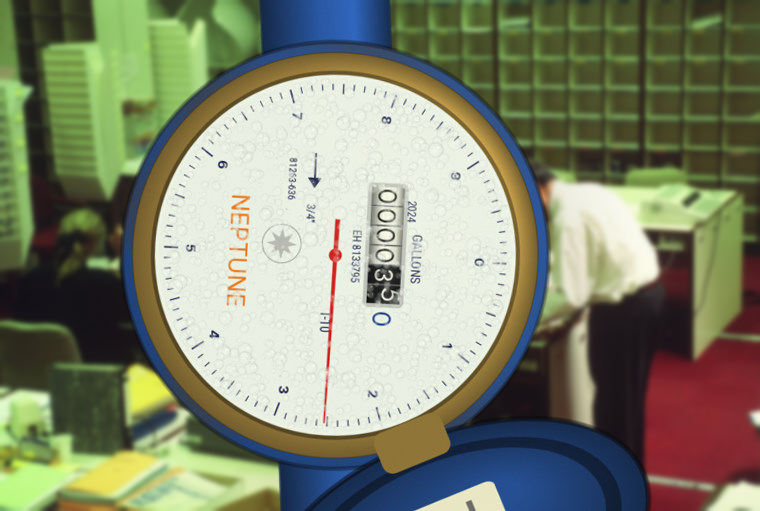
**352.5** gal
